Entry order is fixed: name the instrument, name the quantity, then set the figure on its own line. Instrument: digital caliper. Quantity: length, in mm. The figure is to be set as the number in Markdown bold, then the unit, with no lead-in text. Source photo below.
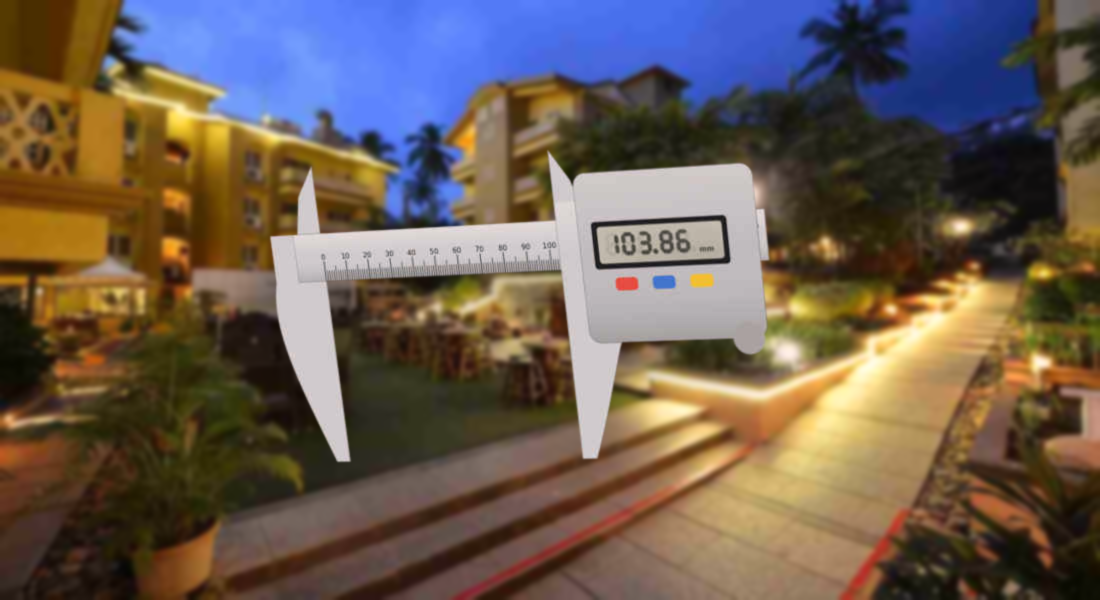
**103.86** mm
